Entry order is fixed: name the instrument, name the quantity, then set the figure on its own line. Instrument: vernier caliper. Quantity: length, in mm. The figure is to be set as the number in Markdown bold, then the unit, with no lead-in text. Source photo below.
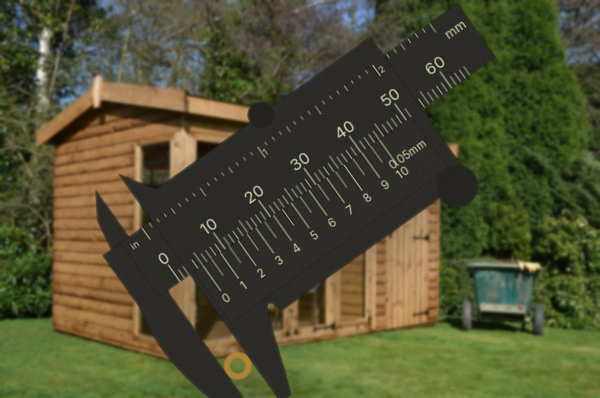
**5.0** mm
